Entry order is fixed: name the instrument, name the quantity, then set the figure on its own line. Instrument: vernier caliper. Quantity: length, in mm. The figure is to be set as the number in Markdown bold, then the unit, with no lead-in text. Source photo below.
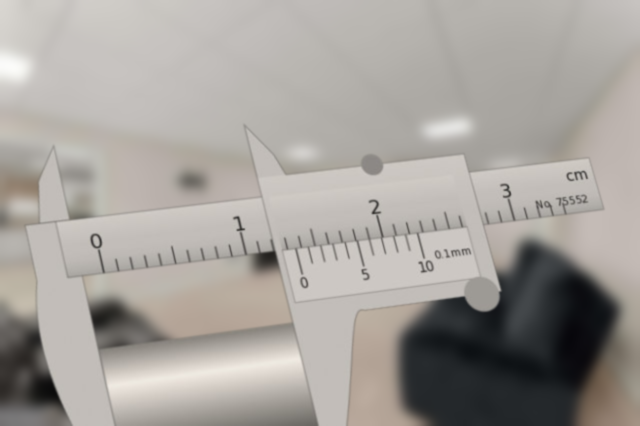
**13.6** mm
